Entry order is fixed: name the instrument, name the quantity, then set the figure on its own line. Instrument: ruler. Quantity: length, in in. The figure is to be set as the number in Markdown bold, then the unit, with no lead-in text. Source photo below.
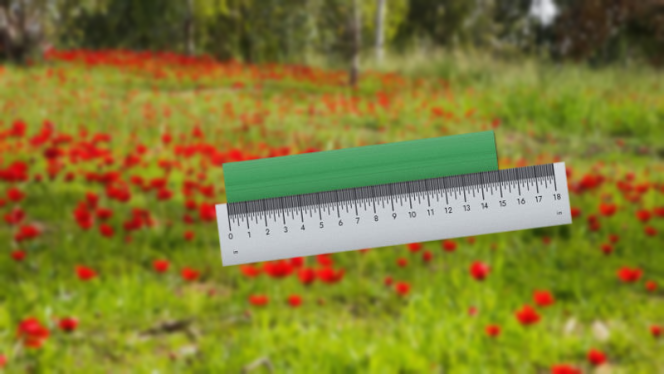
**15** in
